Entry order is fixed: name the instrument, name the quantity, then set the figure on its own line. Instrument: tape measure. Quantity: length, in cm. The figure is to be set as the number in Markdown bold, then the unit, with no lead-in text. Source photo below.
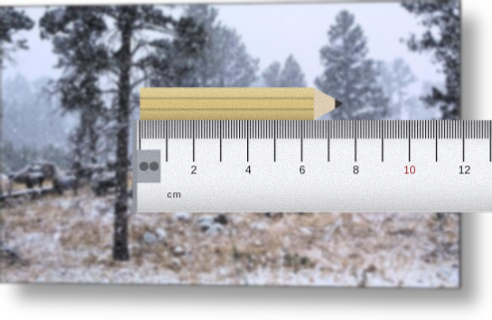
**7.5** cm
